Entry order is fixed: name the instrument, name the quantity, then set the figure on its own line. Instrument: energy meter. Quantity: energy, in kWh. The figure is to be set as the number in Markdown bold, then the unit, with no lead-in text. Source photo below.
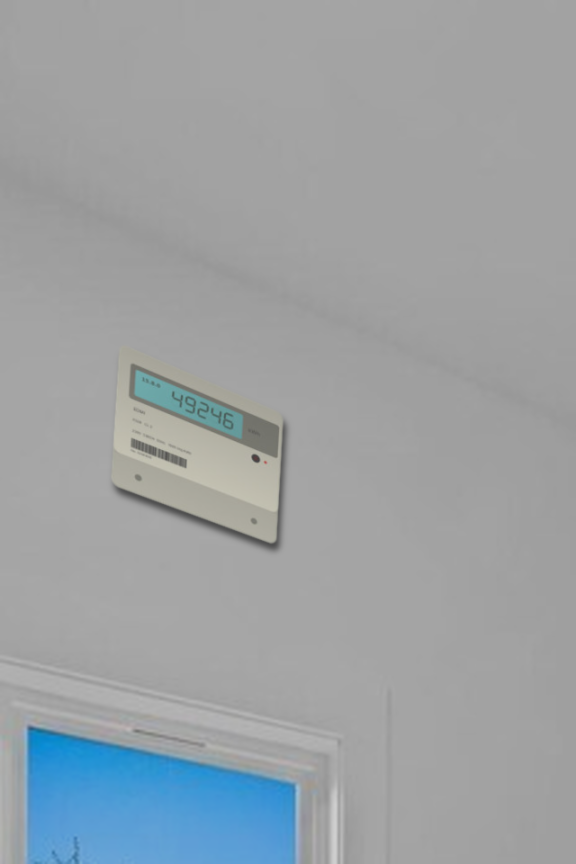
**49246** kWh
